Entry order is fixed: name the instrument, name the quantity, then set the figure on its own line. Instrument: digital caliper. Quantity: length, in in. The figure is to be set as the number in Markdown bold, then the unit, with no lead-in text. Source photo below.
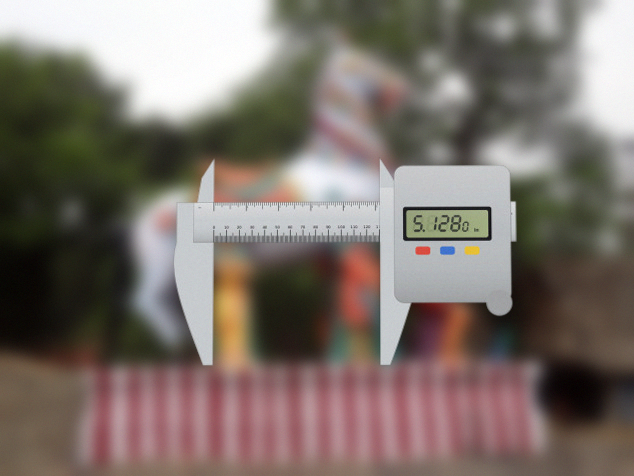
**5.1280** in
